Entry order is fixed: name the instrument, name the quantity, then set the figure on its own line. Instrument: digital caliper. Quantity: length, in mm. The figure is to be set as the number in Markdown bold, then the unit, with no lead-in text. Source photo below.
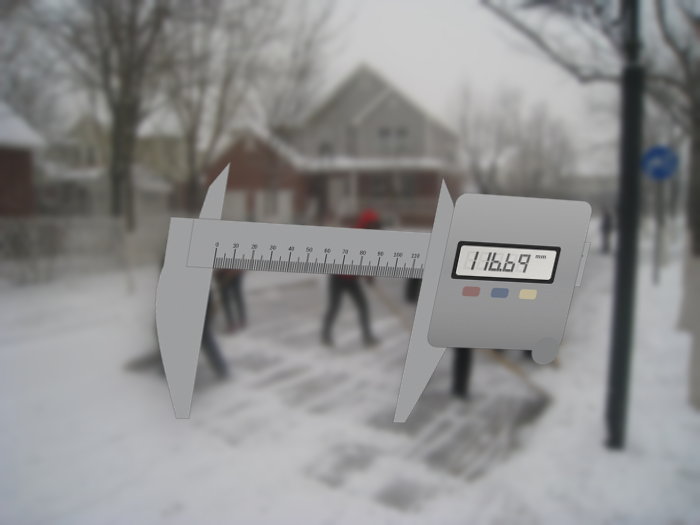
**116.69** mm
